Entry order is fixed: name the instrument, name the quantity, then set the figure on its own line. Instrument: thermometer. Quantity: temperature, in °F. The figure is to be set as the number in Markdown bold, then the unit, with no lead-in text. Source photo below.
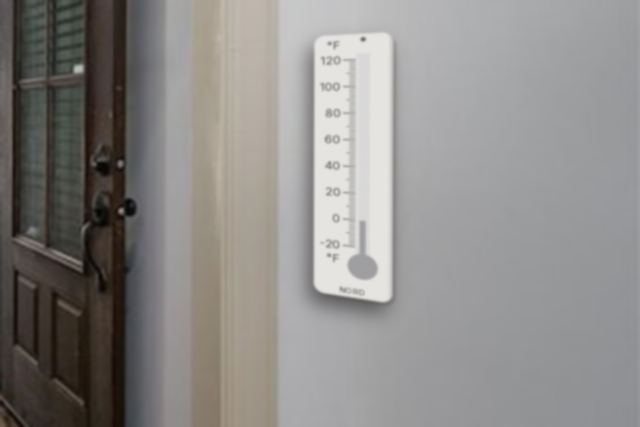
**0** °F
